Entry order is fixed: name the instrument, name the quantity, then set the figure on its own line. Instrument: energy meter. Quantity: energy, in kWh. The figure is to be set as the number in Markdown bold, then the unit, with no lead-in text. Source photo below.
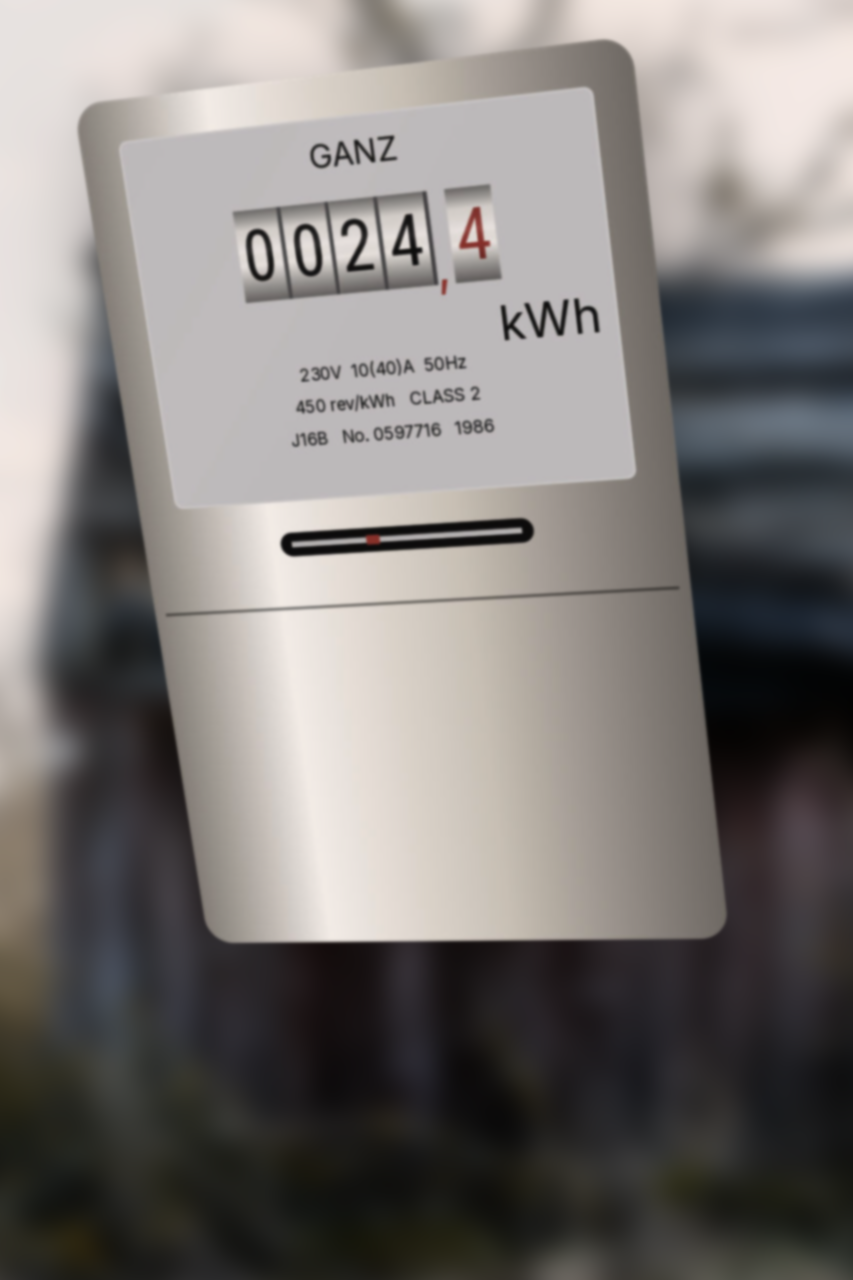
**24.4** kWh
